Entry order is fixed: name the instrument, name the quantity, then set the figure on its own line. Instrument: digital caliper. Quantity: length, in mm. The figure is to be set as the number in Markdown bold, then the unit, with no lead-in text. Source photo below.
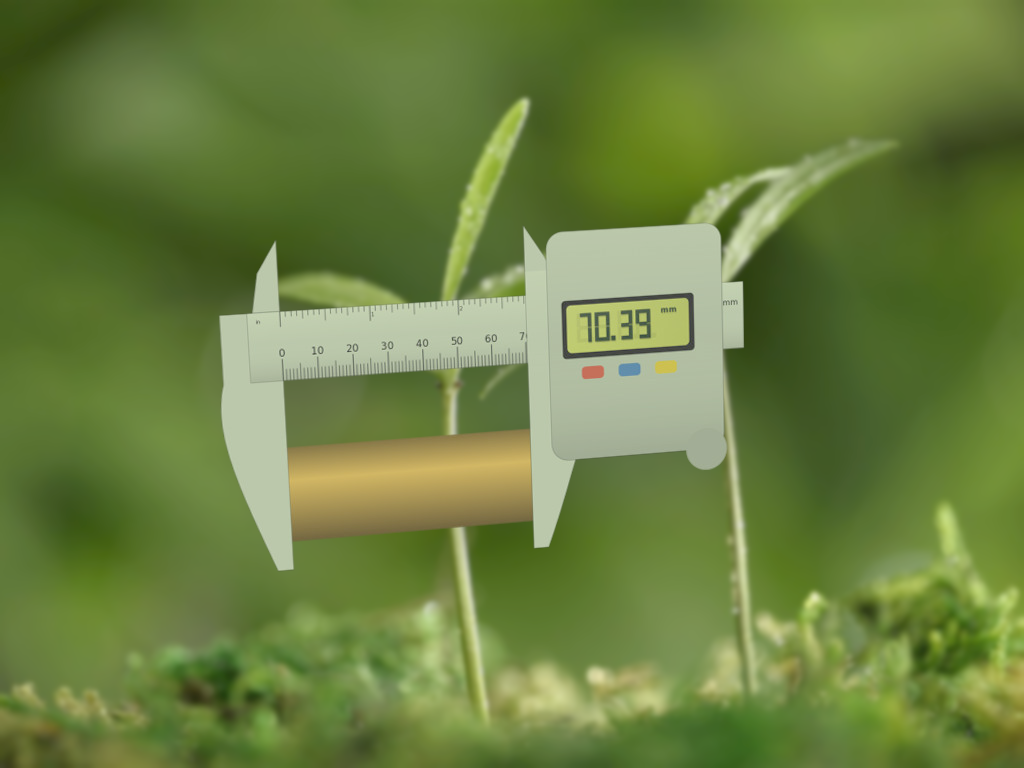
**70.39** mm
